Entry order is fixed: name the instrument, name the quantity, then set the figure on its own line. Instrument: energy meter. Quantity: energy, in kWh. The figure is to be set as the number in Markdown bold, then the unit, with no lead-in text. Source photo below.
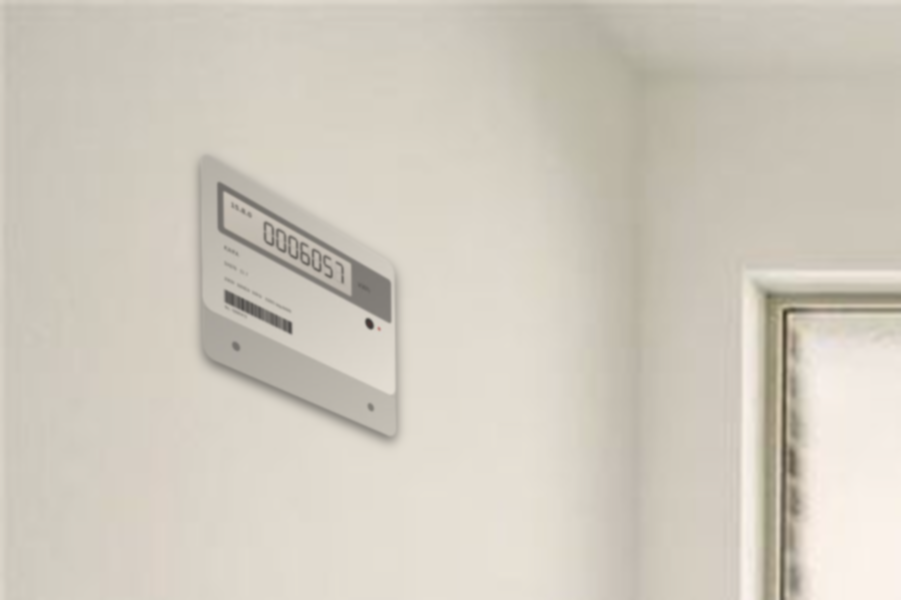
**6057** kWh
